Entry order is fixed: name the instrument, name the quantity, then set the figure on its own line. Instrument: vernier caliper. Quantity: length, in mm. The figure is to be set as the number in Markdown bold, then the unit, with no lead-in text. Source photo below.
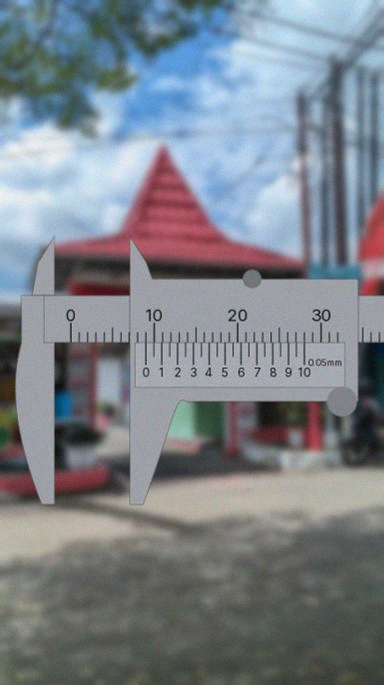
**9.0** mm
